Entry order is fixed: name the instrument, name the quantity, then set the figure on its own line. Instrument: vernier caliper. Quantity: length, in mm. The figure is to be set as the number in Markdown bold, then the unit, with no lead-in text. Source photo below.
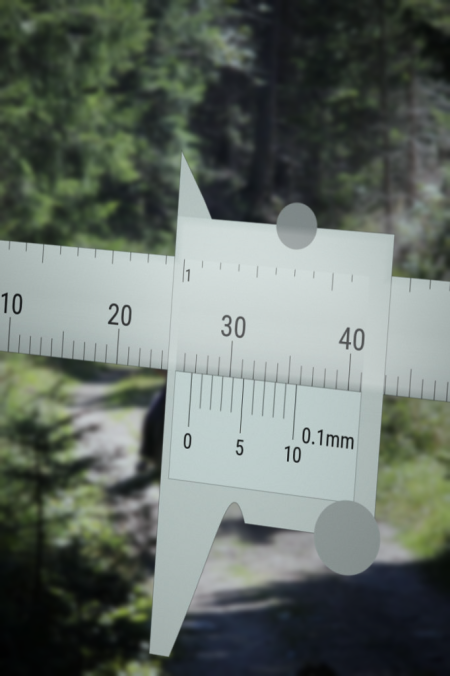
**26.7** mm
